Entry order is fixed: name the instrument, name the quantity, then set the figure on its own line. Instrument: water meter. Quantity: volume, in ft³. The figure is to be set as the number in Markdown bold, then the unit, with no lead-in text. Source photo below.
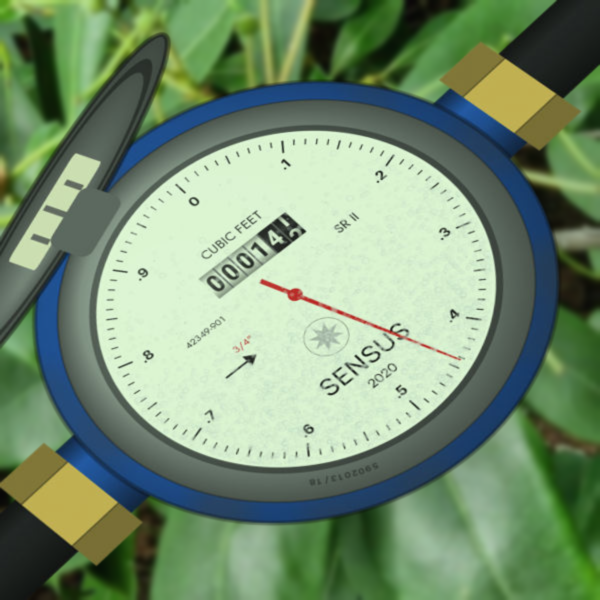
**141.44** ft³
